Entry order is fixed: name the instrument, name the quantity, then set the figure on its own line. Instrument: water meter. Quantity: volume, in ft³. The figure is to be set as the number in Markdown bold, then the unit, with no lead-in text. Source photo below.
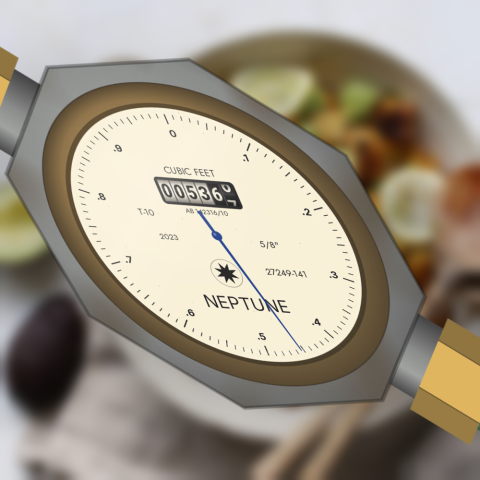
**5366.45** ft³
